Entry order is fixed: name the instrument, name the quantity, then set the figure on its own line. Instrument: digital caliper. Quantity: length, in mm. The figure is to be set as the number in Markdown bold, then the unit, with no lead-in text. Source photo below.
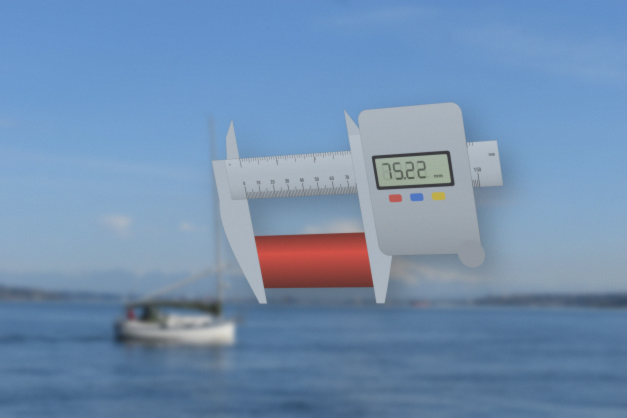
**75.22** mm
